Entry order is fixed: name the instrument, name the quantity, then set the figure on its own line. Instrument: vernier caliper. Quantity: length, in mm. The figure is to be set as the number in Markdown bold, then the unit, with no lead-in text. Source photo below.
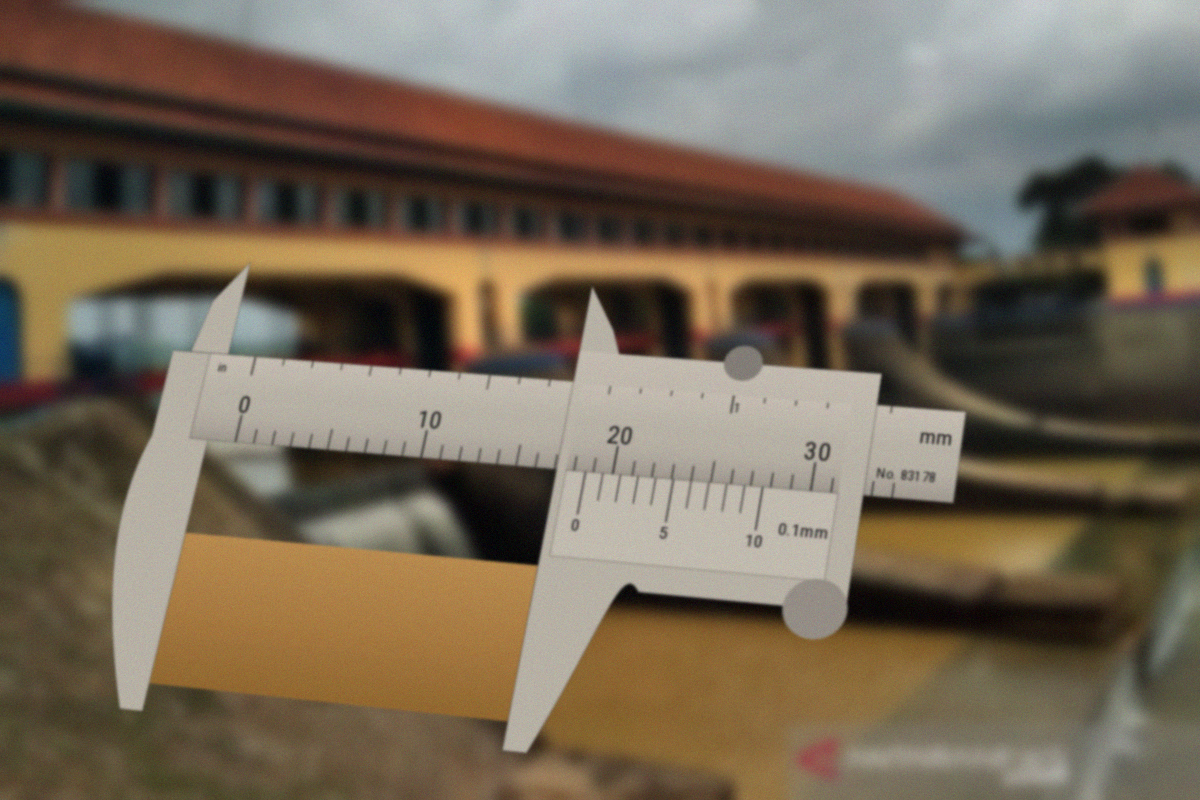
**18.6** mm
